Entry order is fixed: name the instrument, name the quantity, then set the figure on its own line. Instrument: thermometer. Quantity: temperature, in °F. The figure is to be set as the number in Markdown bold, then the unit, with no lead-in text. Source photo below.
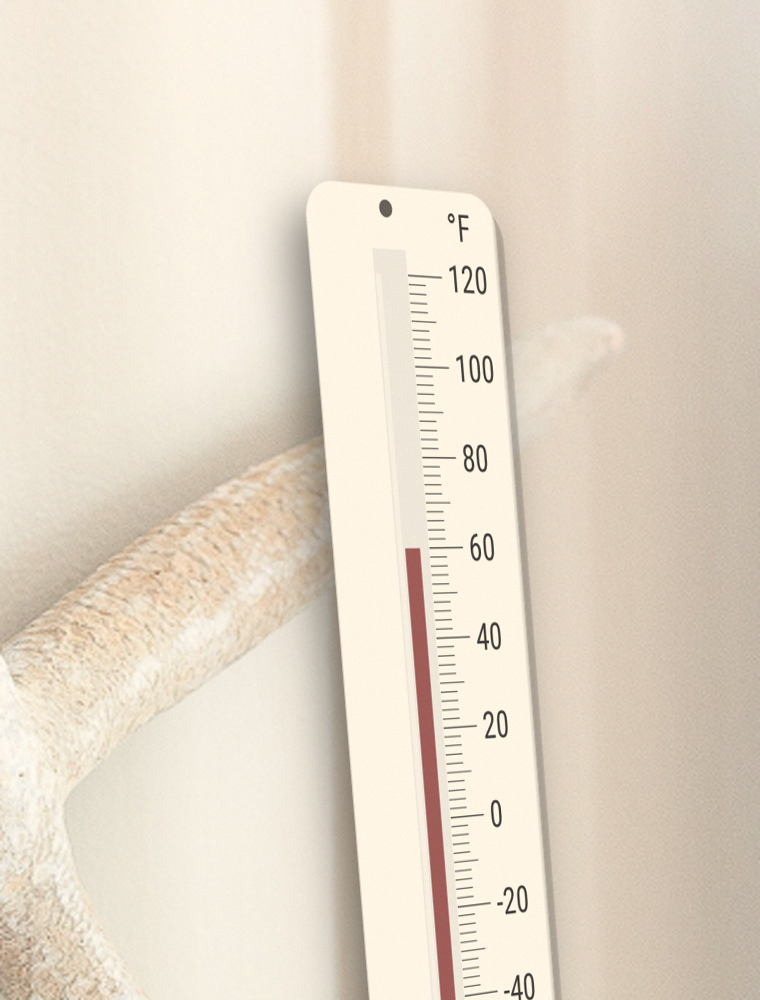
**60** °F
